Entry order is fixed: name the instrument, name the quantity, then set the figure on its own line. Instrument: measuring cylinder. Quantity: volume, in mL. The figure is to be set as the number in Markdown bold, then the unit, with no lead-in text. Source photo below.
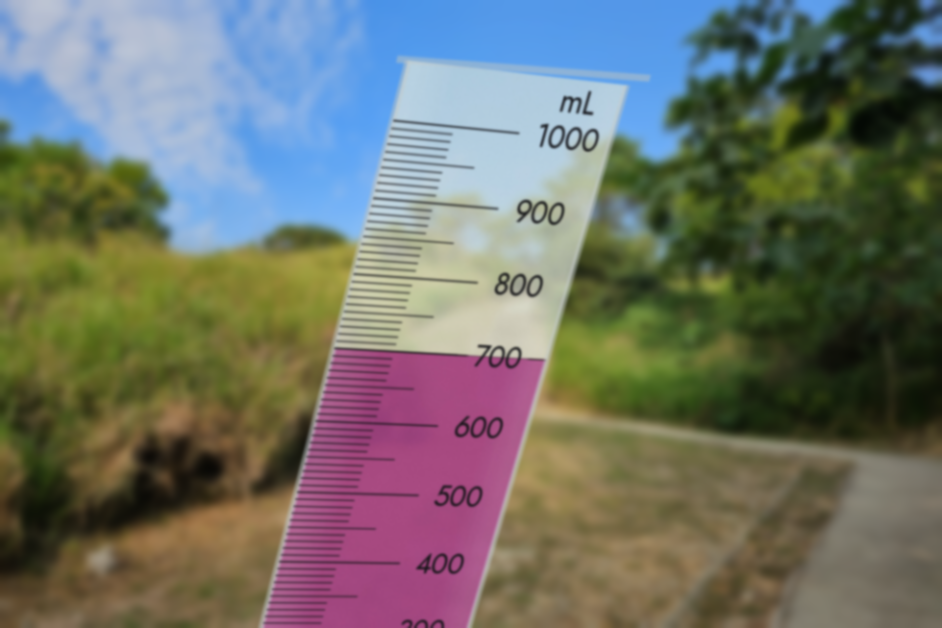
**700** mL
